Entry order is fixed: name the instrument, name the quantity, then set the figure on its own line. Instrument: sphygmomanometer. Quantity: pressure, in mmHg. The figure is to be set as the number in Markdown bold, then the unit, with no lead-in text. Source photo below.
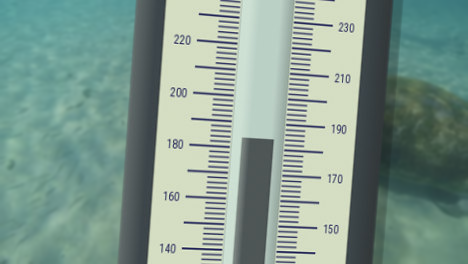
**184** mmHg
